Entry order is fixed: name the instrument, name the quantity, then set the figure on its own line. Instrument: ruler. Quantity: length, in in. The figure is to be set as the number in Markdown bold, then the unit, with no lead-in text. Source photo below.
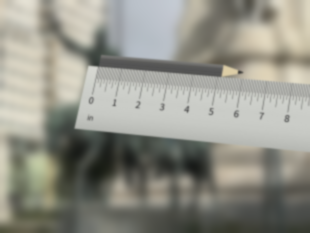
**6** in
